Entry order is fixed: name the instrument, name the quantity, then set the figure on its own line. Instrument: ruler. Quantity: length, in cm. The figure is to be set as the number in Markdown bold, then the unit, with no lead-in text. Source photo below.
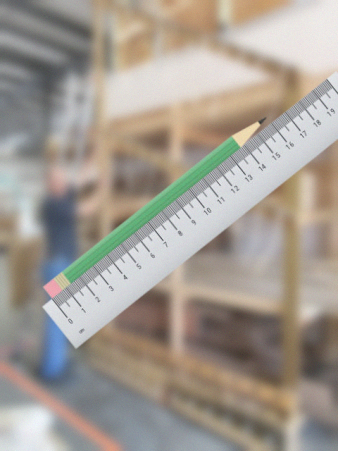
**16** cm
